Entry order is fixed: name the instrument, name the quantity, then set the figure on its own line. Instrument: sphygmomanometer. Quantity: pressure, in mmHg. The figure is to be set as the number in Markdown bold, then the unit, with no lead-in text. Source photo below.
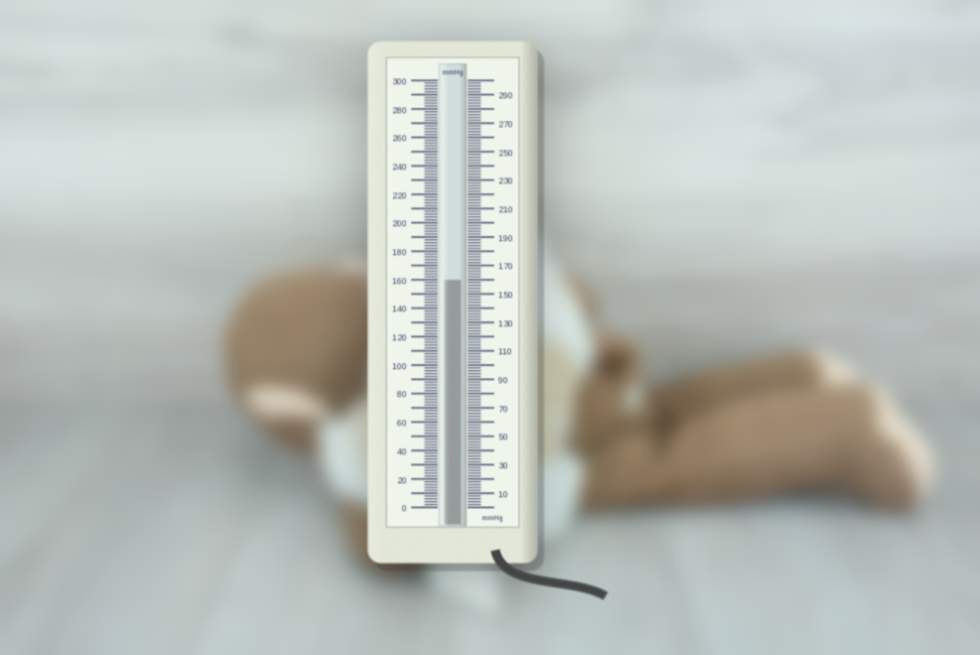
**160** mmHg
